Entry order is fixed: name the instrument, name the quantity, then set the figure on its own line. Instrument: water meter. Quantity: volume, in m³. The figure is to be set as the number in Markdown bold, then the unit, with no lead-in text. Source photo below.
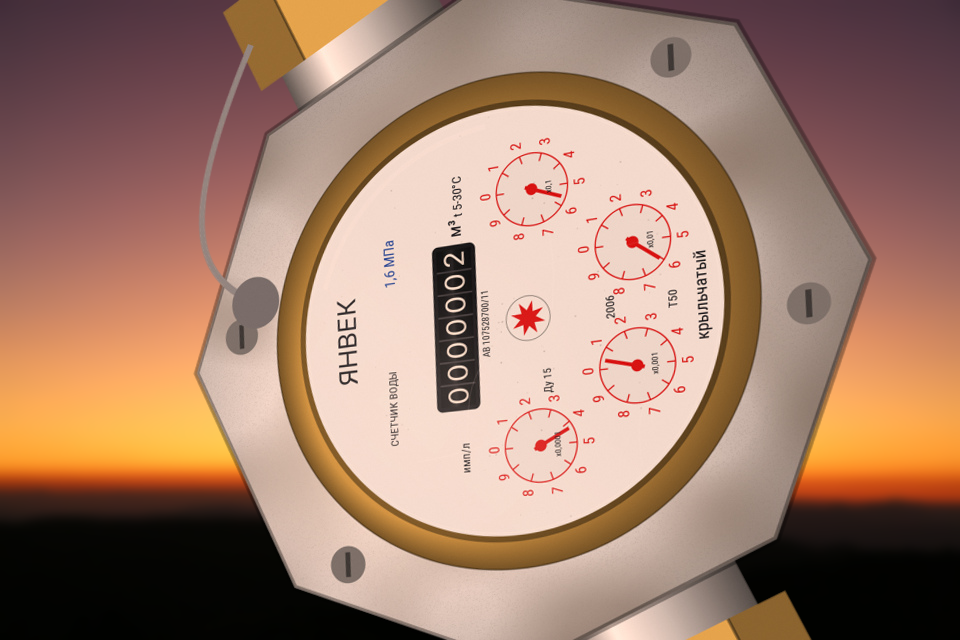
**2.5604** m³
